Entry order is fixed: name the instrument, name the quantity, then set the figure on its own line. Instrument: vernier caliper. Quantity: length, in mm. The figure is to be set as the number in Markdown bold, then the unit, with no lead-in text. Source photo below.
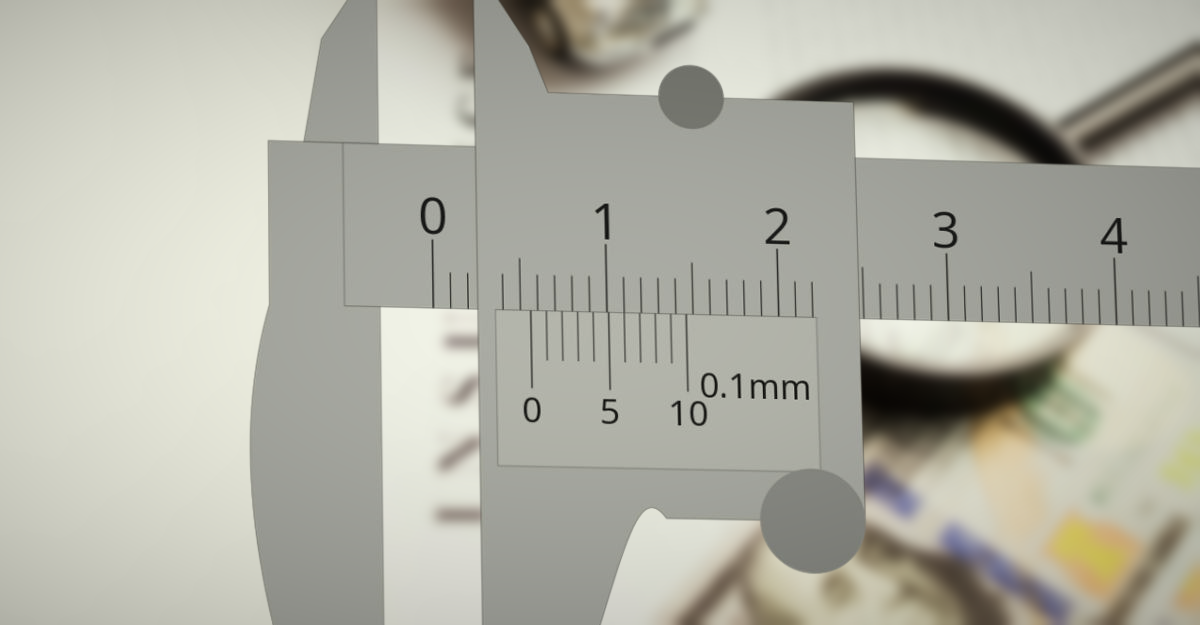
**5.6** mm
